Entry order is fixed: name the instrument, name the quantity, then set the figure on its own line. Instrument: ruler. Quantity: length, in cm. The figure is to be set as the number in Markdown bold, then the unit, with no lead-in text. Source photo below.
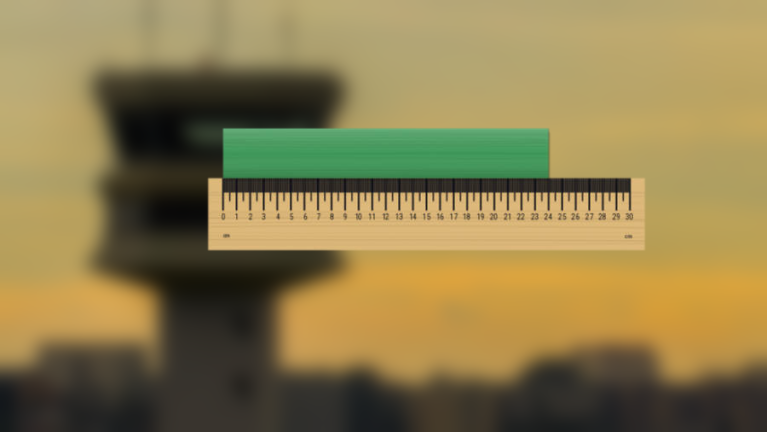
**24** cm
